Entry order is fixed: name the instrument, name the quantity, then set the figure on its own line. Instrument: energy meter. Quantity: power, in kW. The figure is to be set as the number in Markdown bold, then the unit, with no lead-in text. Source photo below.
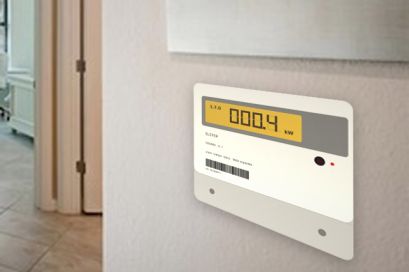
**0.4** kW
